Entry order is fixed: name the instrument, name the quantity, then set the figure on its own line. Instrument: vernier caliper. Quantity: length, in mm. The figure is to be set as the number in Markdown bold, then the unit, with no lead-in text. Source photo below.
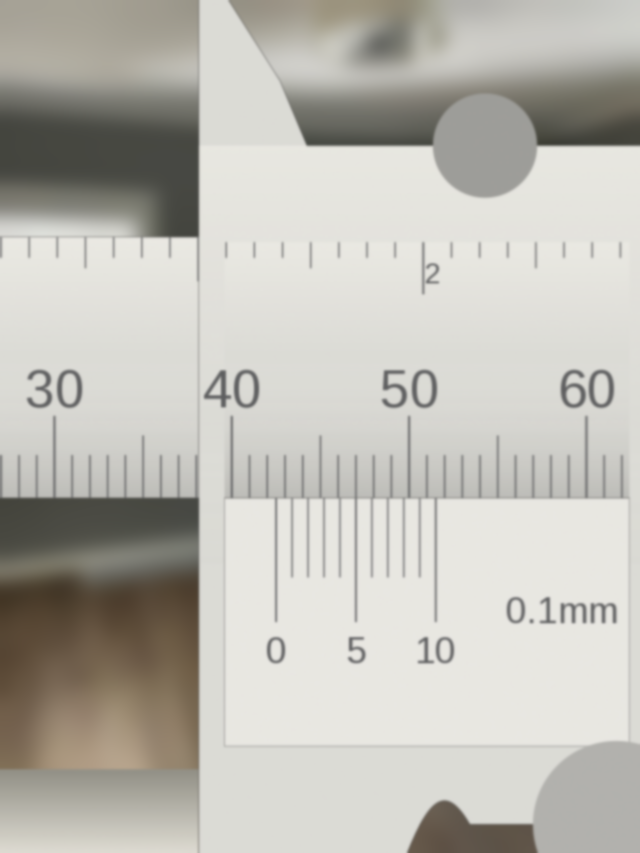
**42.5** mm
